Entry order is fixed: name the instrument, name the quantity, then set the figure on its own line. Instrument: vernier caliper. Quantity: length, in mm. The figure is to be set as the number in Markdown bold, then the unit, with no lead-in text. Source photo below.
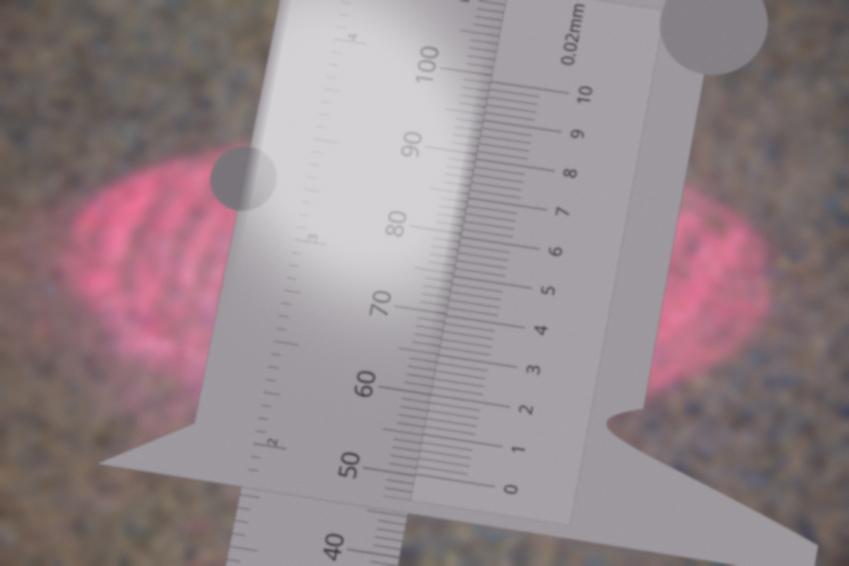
**50.2** mm
